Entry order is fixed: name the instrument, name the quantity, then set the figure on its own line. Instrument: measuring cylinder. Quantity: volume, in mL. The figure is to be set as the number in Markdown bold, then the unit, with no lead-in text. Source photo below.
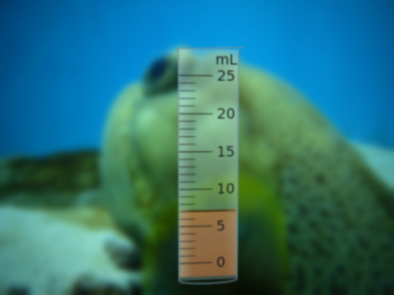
**7** mL
